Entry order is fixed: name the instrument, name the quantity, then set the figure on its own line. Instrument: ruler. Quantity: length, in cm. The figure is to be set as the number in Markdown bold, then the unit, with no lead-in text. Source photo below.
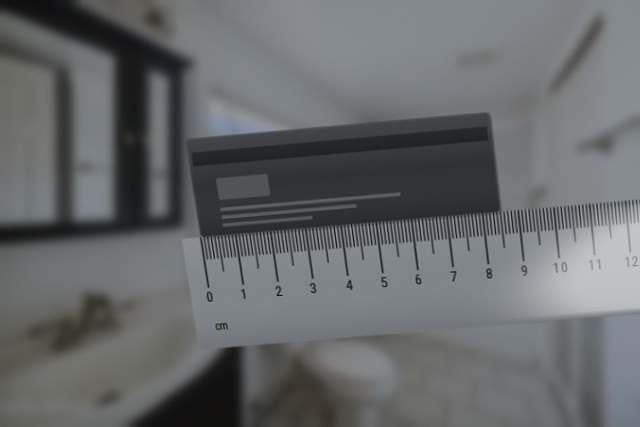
**8.5** cm
